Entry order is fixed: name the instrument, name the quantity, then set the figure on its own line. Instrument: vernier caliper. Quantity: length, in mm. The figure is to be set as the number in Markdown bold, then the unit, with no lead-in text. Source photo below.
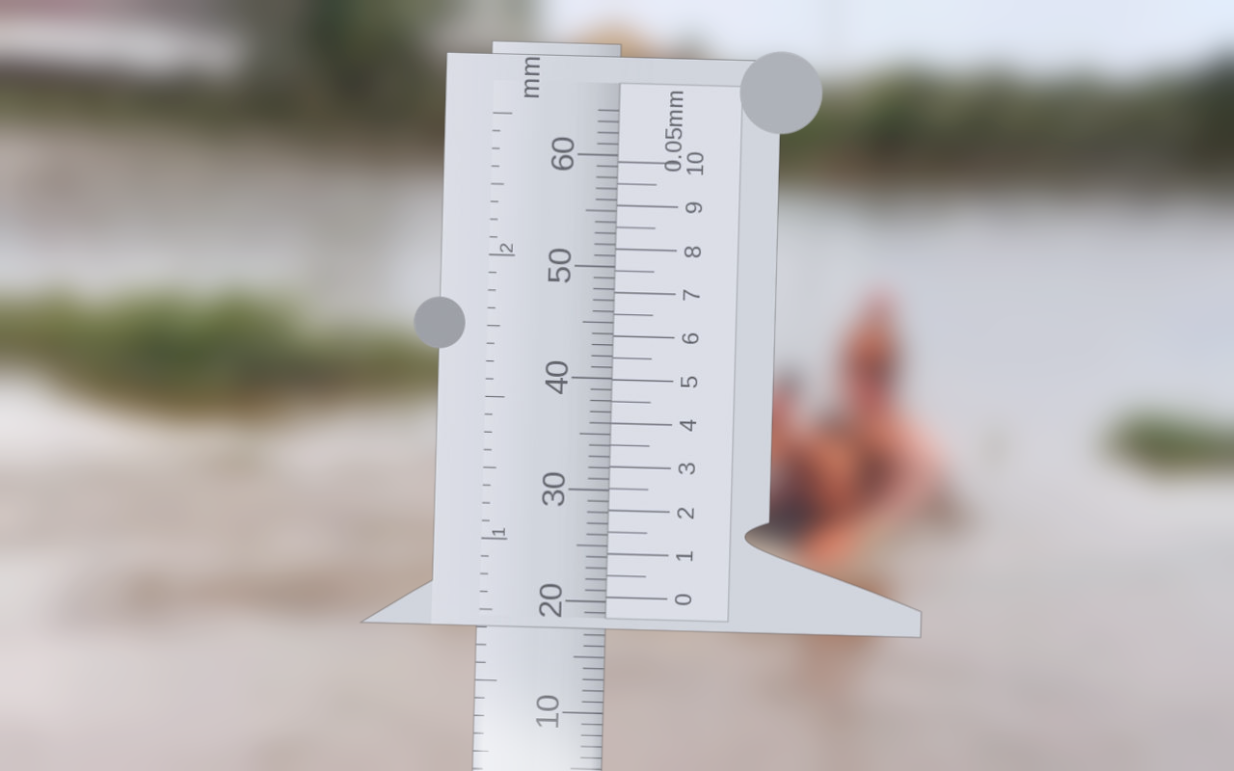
**20.4** mm
